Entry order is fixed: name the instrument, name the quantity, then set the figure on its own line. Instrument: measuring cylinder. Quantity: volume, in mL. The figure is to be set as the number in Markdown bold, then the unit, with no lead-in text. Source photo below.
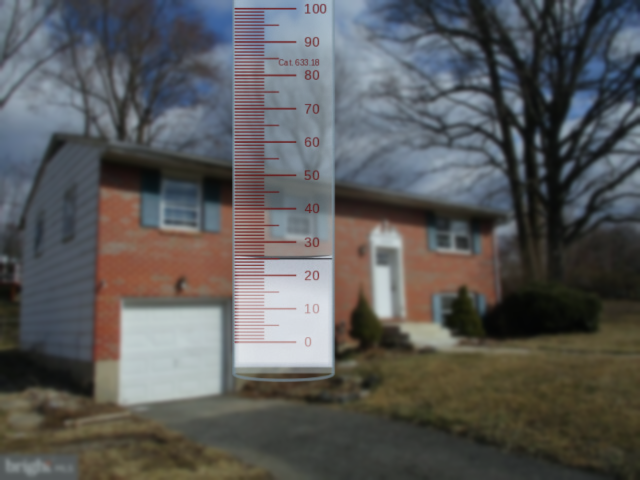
**25** mL
